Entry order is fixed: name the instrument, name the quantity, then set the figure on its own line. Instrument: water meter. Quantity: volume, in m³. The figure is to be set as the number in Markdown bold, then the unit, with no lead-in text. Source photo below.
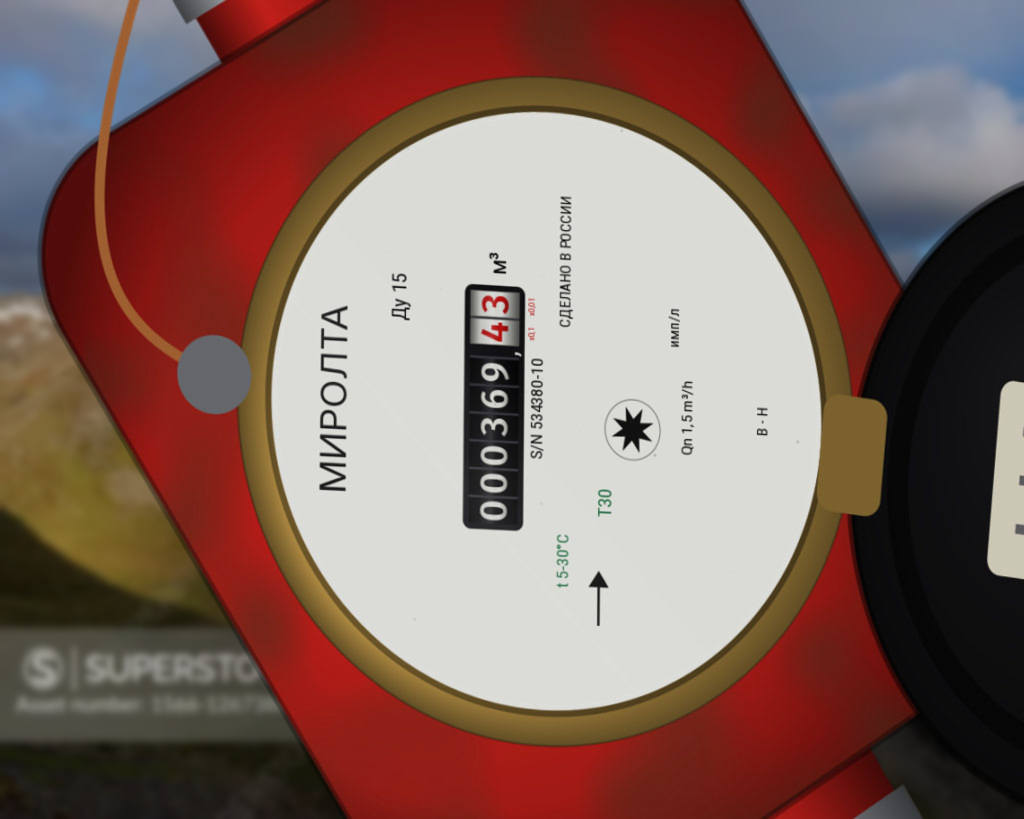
**369.43** m³
